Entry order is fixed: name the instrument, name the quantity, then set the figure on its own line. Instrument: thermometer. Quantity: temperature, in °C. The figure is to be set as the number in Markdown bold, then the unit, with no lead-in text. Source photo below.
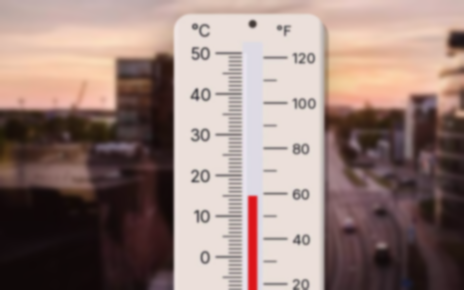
**15** °C
